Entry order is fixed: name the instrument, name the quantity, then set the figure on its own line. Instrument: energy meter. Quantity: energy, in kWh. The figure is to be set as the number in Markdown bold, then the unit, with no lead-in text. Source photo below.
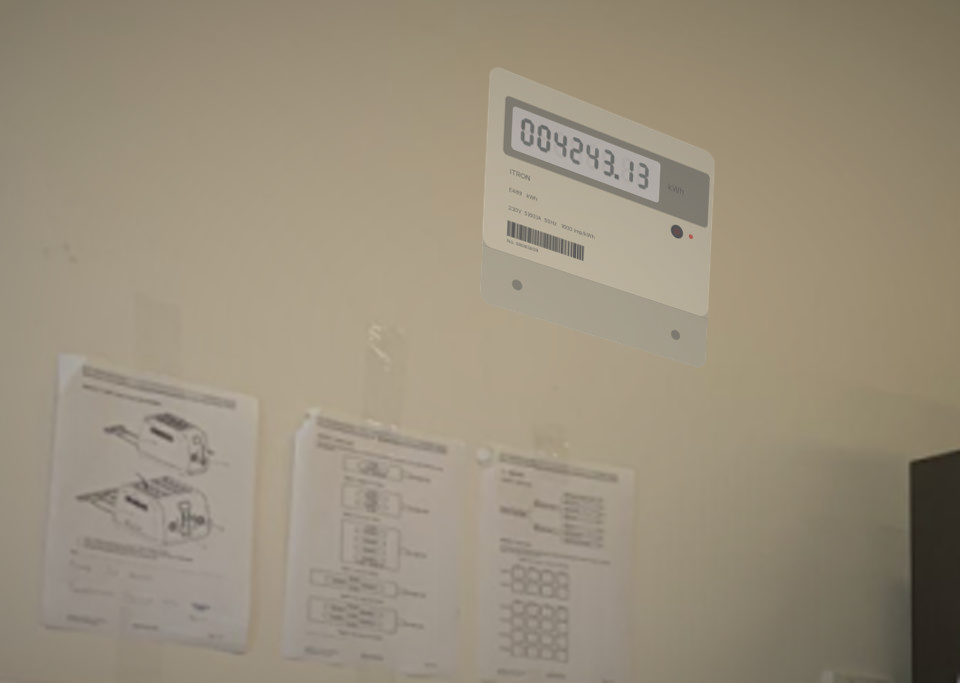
**4243.13** kWh
